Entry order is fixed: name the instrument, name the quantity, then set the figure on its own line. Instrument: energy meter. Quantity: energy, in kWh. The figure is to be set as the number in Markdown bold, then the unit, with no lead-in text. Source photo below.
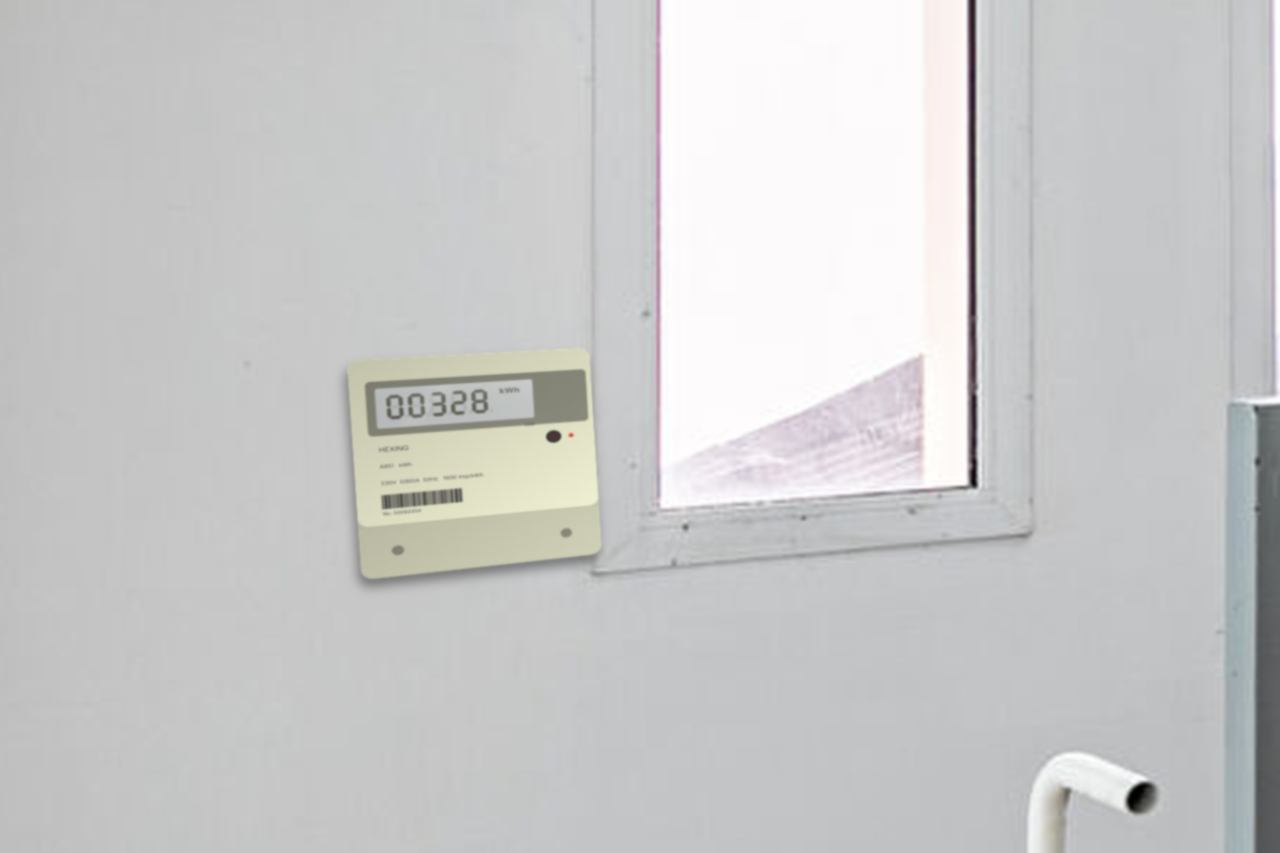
**328** kWh
